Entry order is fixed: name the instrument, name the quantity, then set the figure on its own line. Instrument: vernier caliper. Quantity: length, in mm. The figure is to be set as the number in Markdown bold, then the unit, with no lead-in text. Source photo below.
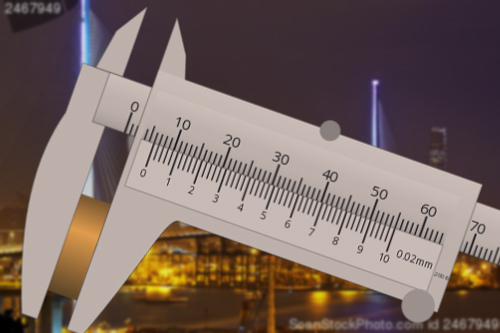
**6.0** mm
